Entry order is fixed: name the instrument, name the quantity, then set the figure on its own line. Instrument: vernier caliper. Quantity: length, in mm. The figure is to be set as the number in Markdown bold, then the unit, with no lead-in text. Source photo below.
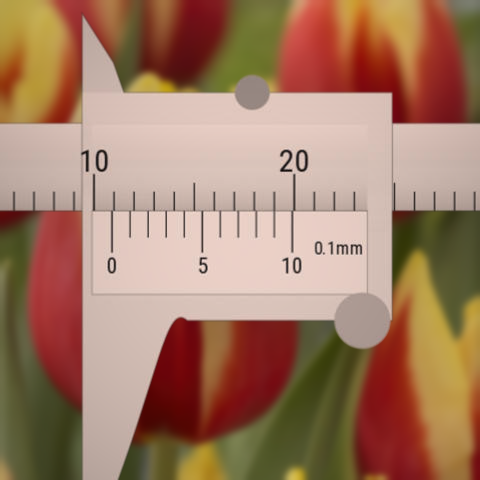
**10.9** mm
